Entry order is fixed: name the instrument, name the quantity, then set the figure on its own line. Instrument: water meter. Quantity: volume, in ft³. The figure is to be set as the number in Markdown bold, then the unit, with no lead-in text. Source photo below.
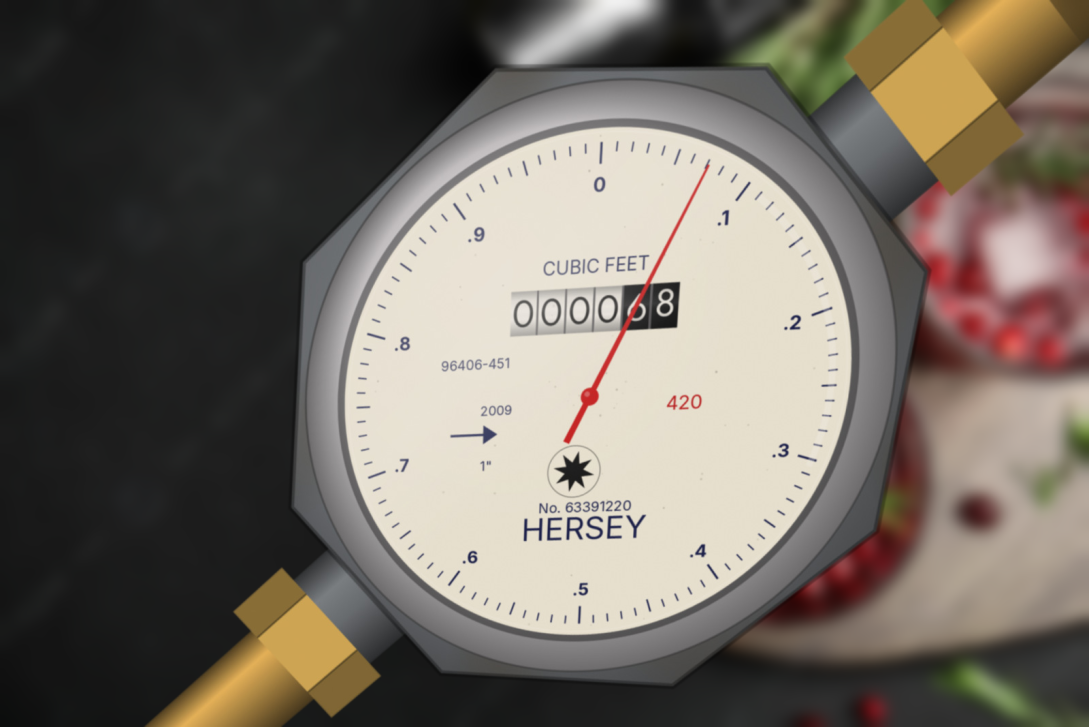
**68.07** ft³
